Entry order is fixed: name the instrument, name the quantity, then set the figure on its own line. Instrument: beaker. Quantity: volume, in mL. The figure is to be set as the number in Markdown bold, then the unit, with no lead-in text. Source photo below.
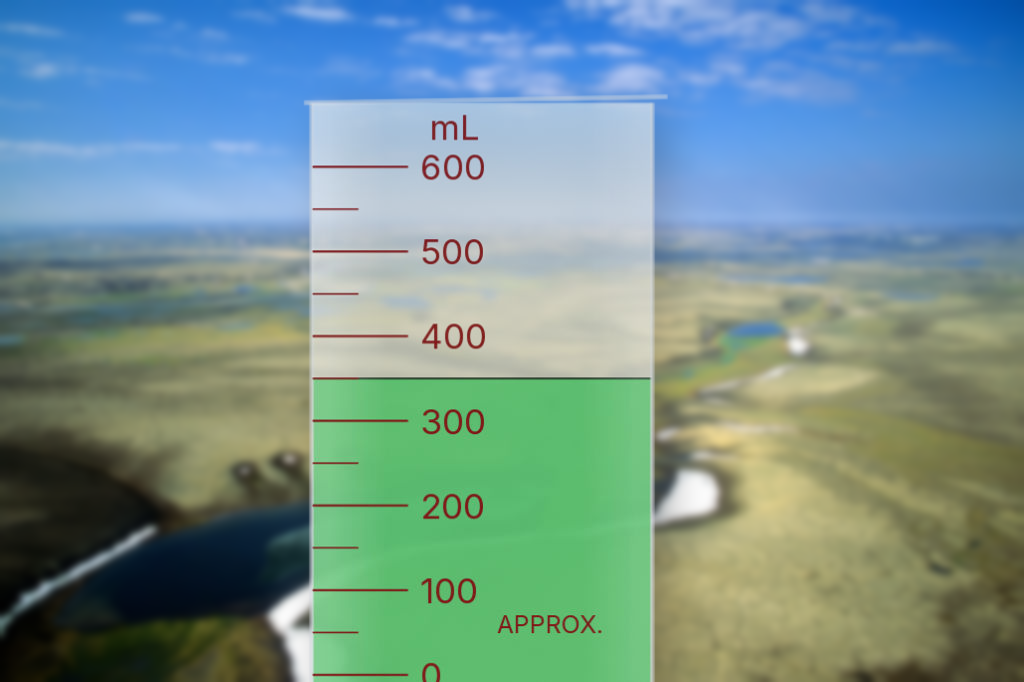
**350** mL
